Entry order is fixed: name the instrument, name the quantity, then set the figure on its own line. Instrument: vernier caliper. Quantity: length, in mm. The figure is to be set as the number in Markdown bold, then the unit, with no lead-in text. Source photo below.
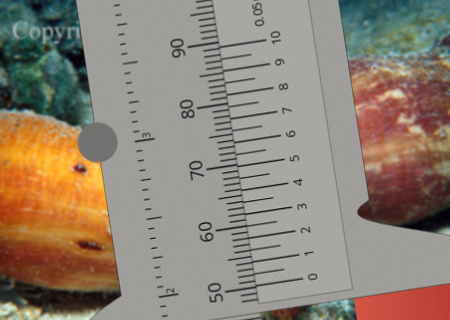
**50.2** mm
